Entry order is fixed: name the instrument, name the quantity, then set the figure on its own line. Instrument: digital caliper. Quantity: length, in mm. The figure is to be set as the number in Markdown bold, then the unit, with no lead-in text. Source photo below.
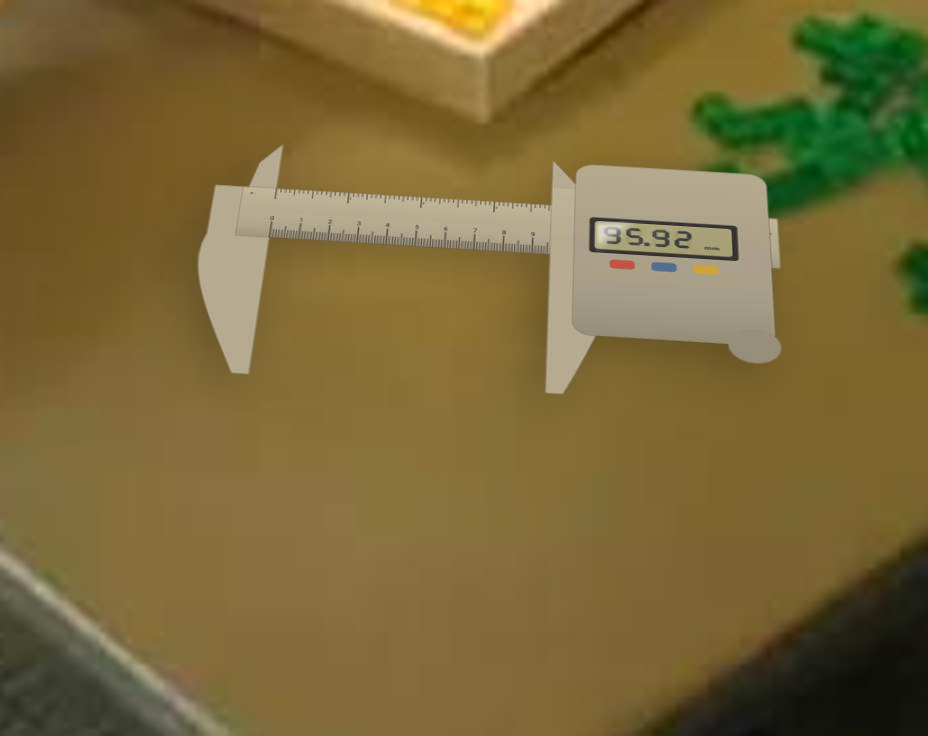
**95.92** mm
